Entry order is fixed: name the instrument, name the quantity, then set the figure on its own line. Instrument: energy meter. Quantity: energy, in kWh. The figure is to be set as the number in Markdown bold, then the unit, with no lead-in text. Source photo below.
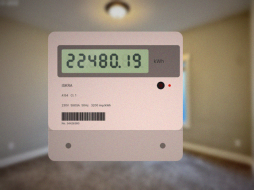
**22480.19** kWh
